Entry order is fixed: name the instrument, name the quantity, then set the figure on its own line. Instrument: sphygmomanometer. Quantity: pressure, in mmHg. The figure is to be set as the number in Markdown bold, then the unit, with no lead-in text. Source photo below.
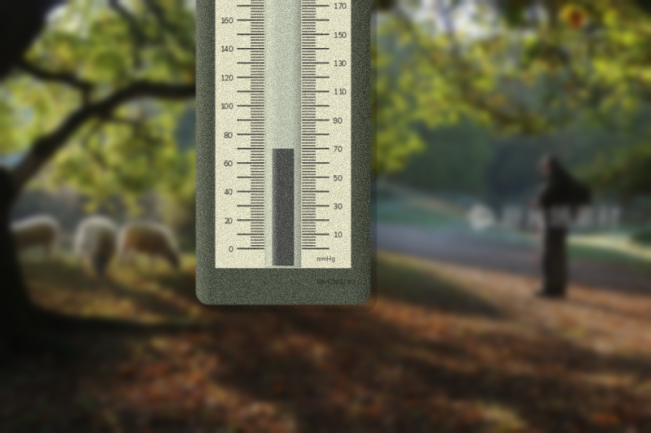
**70** mmHg
